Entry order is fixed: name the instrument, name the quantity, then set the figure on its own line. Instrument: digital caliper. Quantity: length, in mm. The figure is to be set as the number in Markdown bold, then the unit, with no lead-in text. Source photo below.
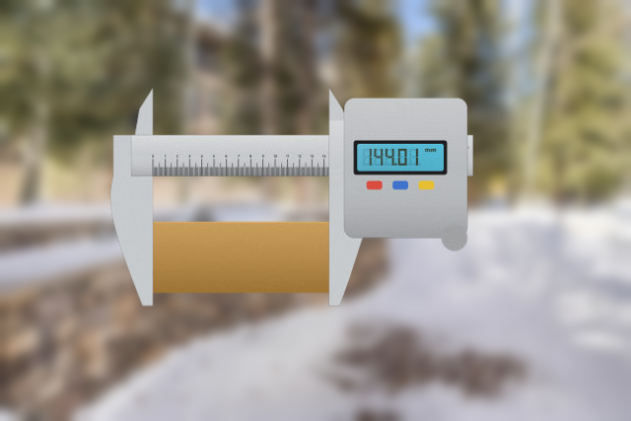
**144.01** mm
